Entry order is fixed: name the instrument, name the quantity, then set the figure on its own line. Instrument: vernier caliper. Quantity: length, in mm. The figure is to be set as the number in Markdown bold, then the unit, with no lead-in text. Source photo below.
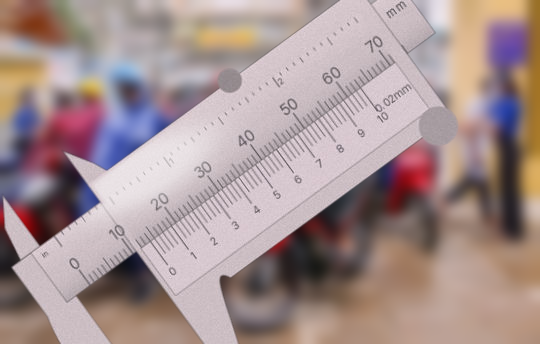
**14.0** mm
